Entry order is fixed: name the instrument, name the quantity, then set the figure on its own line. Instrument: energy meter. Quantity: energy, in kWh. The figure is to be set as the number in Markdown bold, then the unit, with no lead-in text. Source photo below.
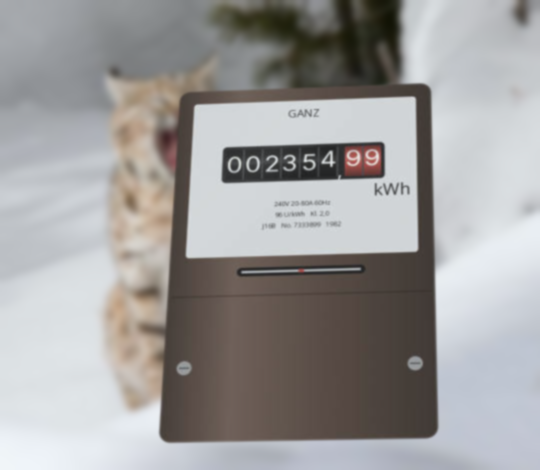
**2354.99** kWh
